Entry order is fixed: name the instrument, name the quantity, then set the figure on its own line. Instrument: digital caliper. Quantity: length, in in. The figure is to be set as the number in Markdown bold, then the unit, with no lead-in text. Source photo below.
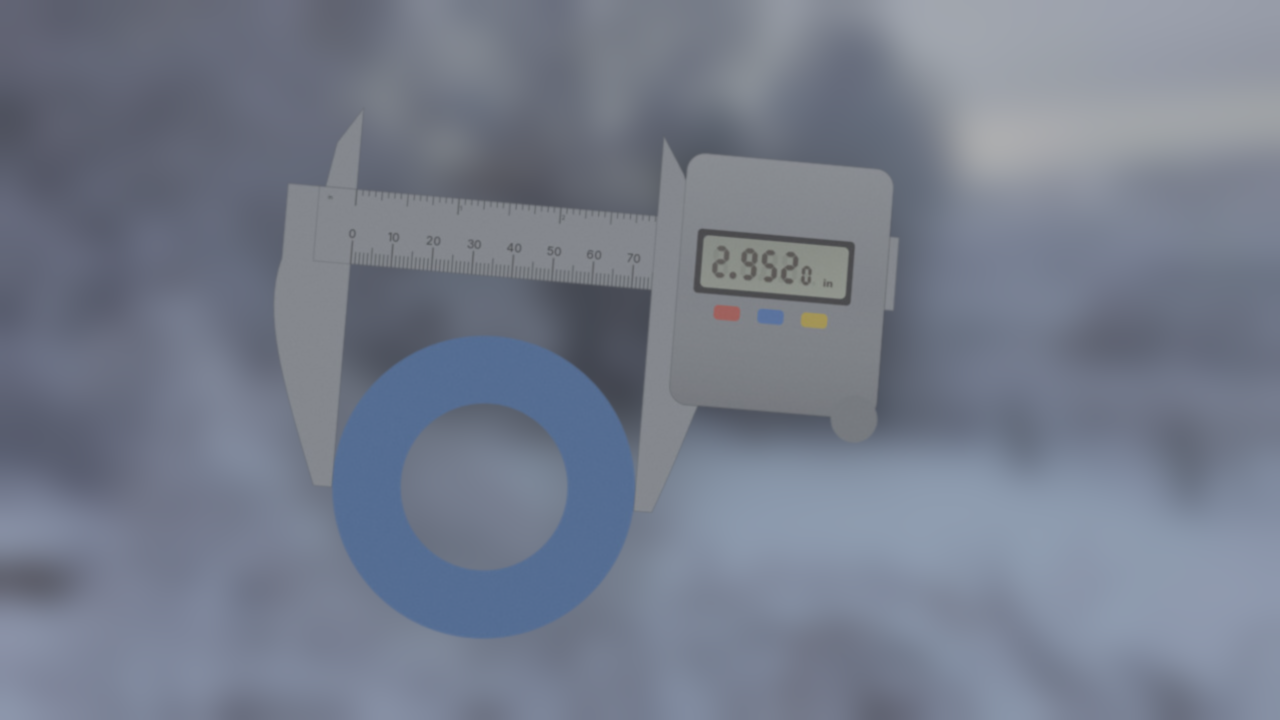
**2.9520** in
